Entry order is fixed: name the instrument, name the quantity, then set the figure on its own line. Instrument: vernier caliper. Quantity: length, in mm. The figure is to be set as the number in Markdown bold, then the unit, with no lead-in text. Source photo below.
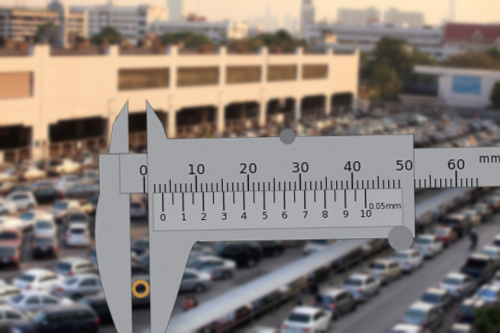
**3.5** mm
